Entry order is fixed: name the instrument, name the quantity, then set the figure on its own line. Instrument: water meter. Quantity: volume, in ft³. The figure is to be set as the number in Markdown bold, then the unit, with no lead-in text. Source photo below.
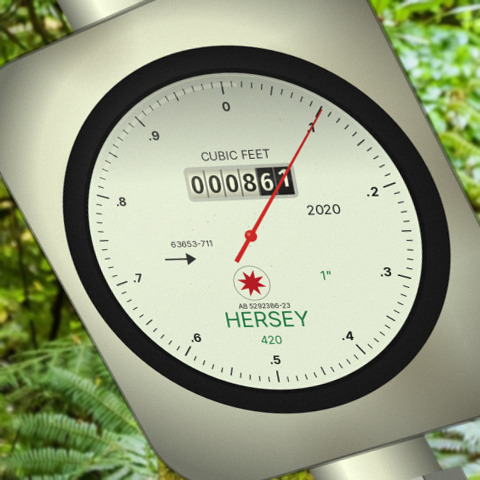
**861.10** ft³
